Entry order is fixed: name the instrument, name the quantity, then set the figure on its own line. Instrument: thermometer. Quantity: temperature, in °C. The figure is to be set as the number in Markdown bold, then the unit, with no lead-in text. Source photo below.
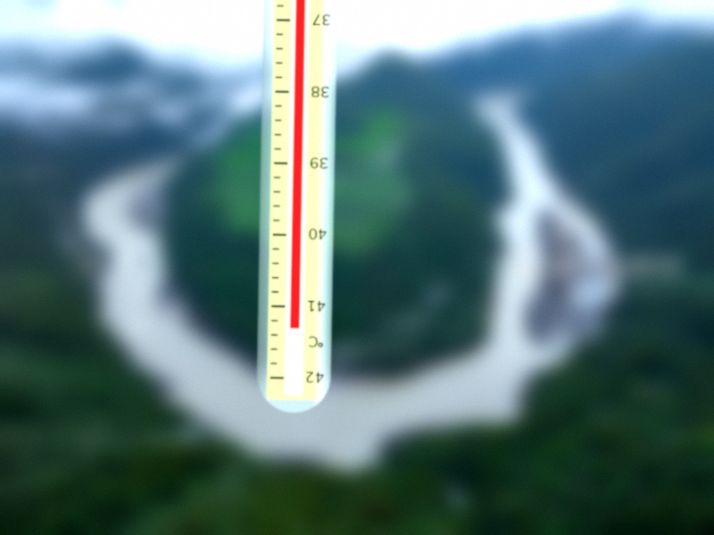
**41.3** °C
